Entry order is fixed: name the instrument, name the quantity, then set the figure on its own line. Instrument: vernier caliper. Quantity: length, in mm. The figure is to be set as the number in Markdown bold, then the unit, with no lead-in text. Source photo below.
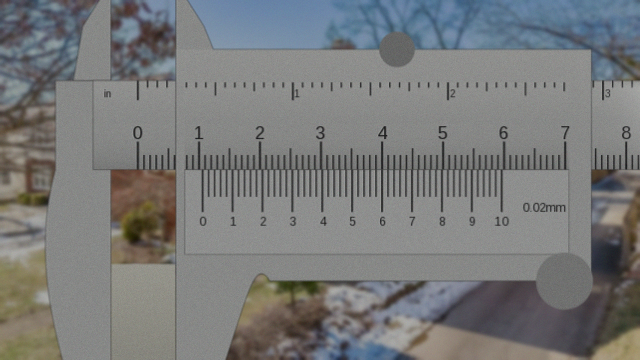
**10.6** mm
